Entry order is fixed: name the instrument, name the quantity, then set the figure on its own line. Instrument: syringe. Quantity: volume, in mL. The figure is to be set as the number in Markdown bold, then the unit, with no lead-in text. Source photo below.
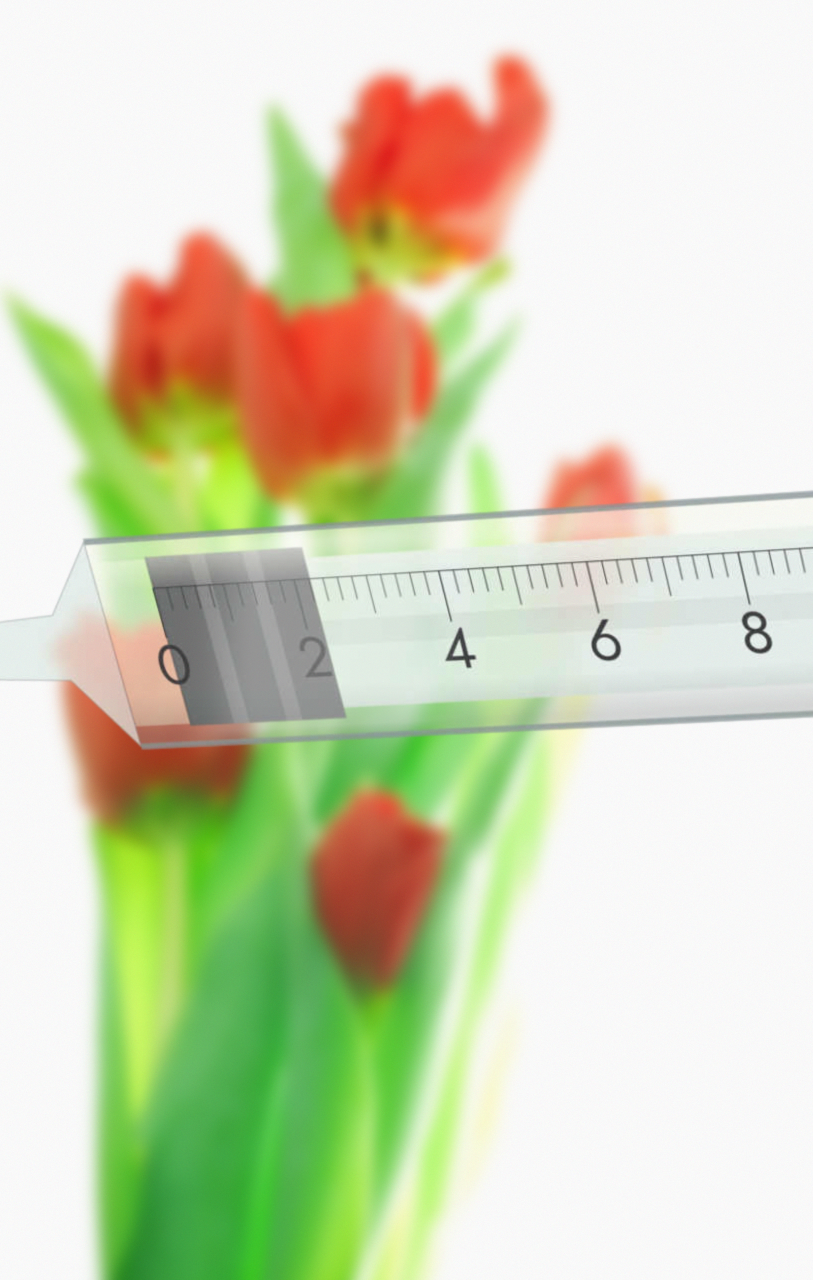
**0** mL
